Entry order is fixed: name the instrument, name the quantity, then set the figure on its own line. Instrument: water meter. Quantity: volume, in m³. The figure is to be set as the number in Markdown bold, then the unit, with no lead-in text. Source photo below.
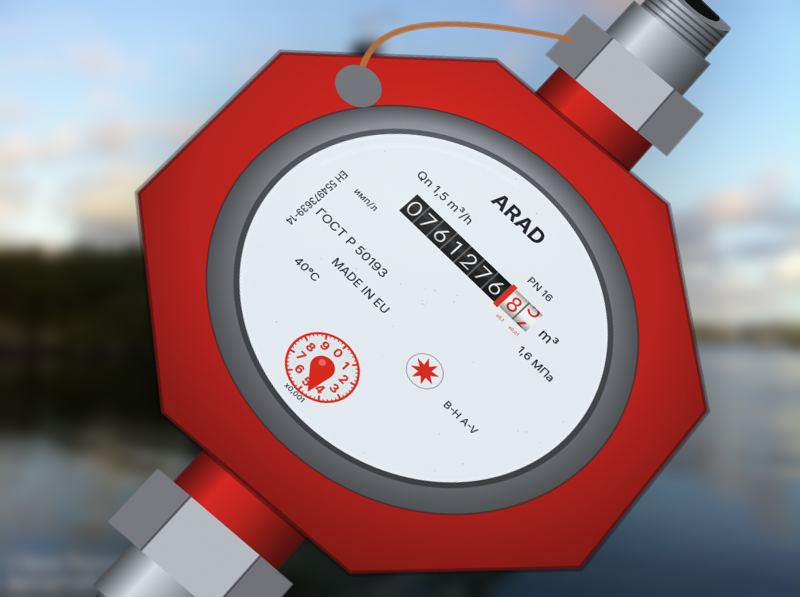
**761276.854** m³
